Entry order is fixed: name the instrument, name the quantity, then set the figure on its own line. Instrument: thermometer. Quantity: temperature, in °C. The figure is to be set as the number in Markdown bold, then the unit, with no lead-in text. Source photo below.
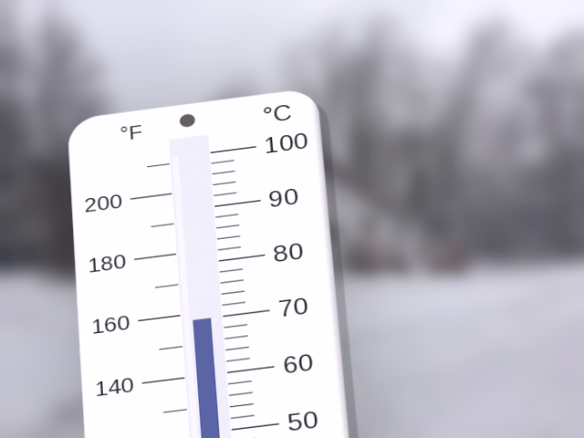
**70** °C
